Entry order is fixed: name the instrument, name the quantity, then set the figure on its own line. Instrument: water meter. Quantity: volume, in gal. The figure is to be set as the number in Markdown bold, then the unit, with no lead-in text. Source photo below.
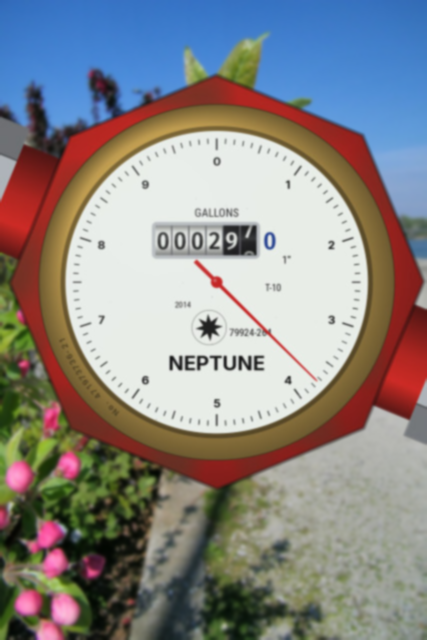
**2973.7** gal
